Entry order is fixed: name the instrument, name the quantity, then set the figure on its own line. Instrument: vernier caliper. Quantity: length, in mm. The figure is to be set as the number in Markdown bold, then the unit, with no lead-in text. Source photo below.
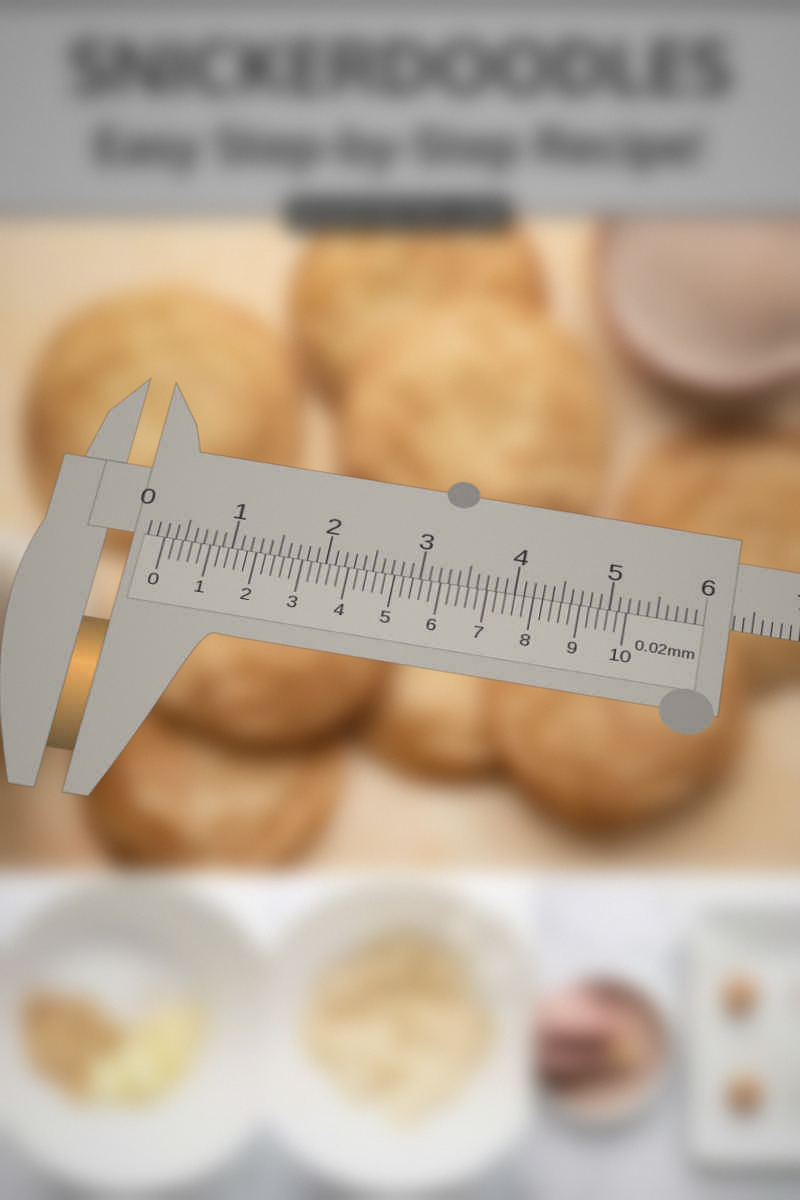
**2.8** mm
